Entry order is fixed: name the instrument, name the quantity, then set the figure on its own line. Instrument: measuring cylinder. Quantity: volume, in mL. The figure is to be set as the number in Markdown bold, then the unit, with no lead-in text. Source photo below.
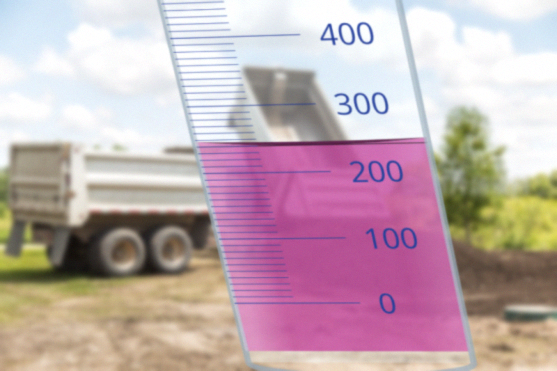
**240** mL
